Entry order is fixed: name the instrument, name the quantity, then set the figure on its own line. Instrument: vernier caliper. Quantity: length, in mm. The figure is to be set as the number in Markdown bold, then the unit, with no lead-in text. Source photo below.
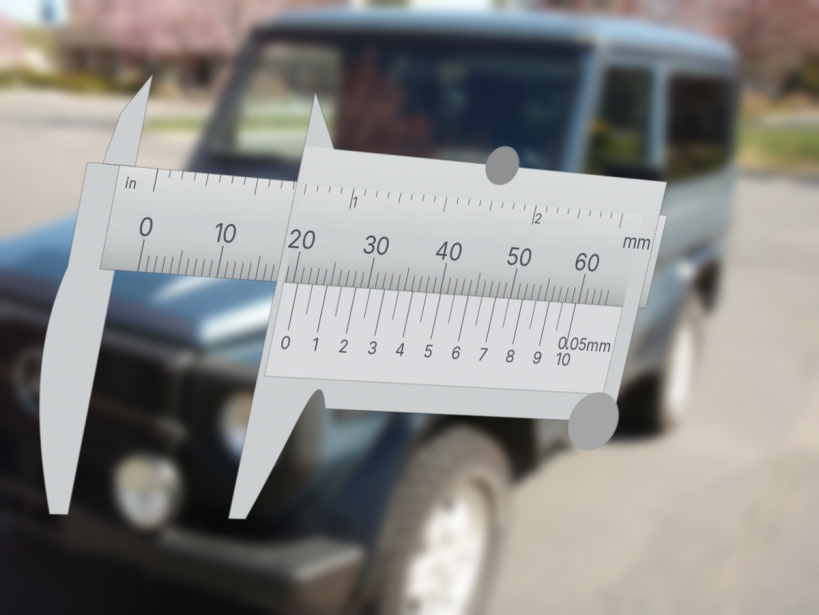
**20.6** mm
